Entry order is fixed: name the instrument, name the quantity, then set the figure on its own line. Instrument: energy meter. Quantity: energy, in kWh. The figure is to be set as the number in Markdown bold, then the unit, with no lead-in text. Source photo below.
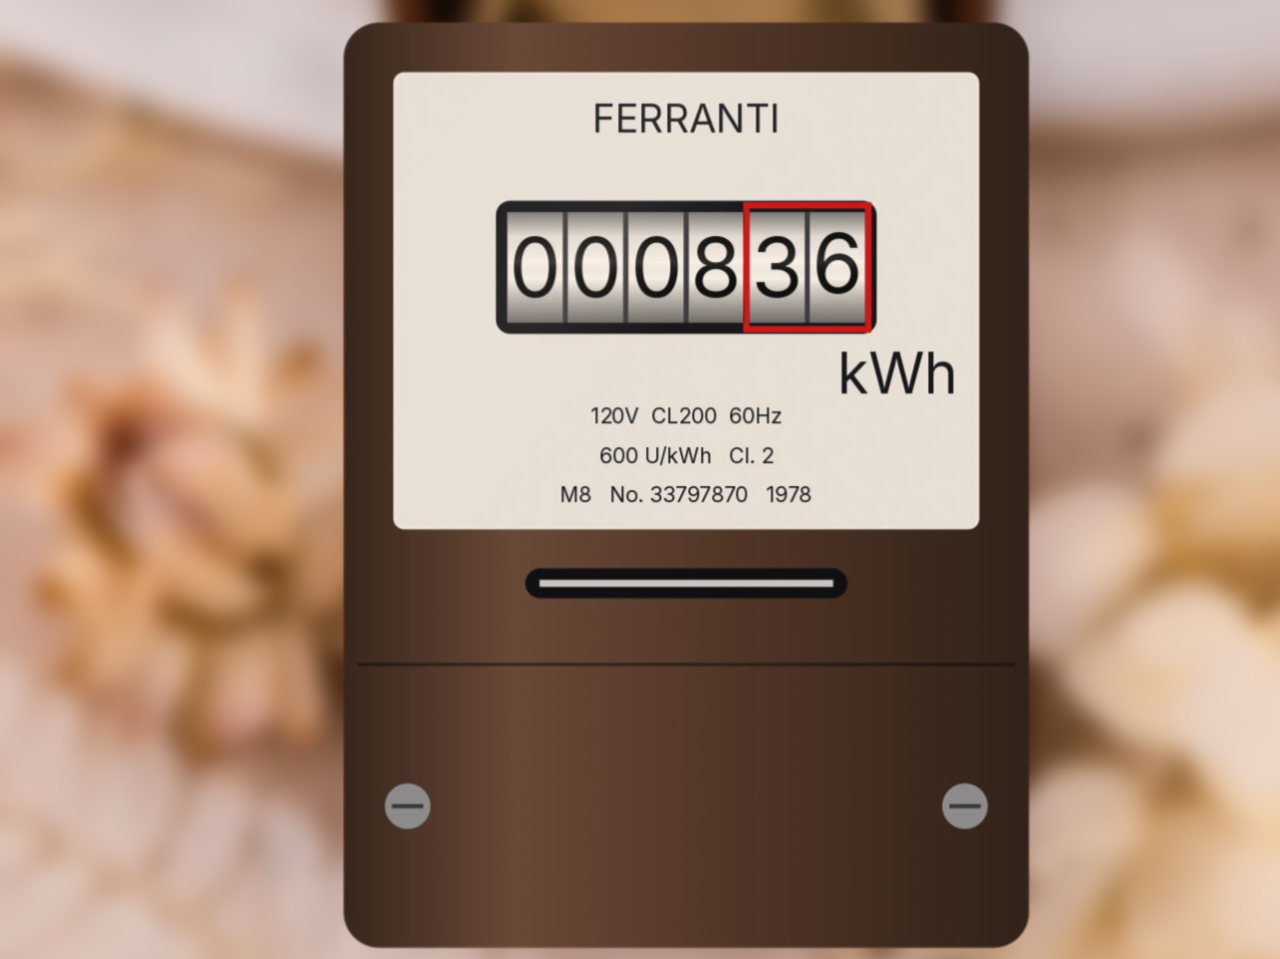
**8.36** kWh
